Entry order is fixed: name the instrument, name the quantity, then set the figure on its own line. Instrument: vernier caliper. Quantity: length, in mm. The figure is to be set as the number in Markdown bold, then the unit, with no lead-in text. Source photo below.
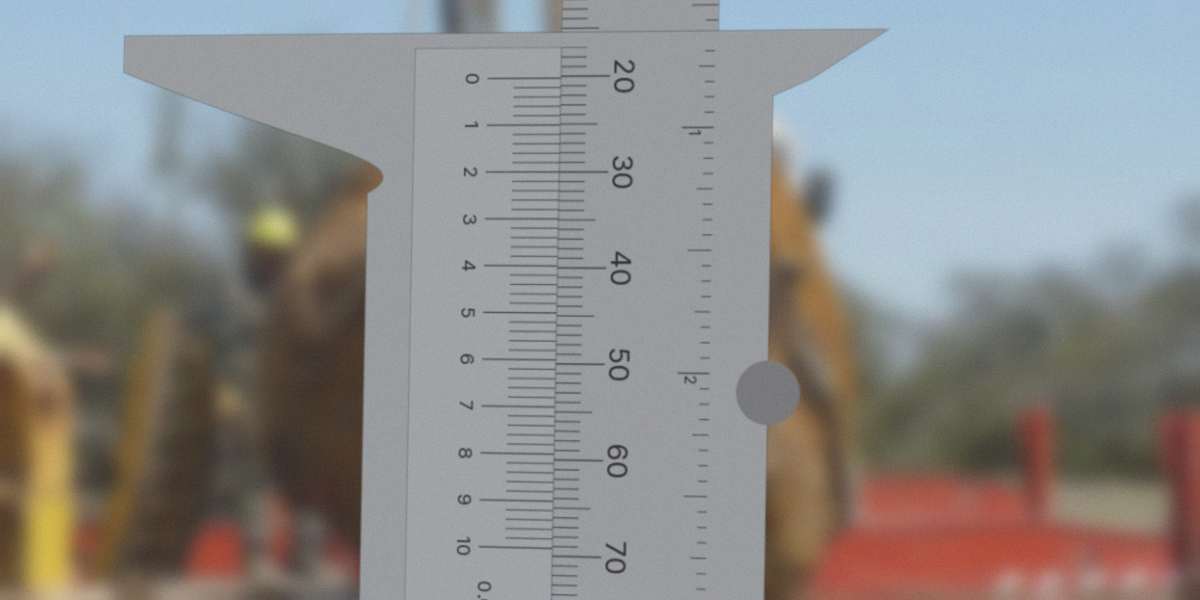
**20.2** mm
